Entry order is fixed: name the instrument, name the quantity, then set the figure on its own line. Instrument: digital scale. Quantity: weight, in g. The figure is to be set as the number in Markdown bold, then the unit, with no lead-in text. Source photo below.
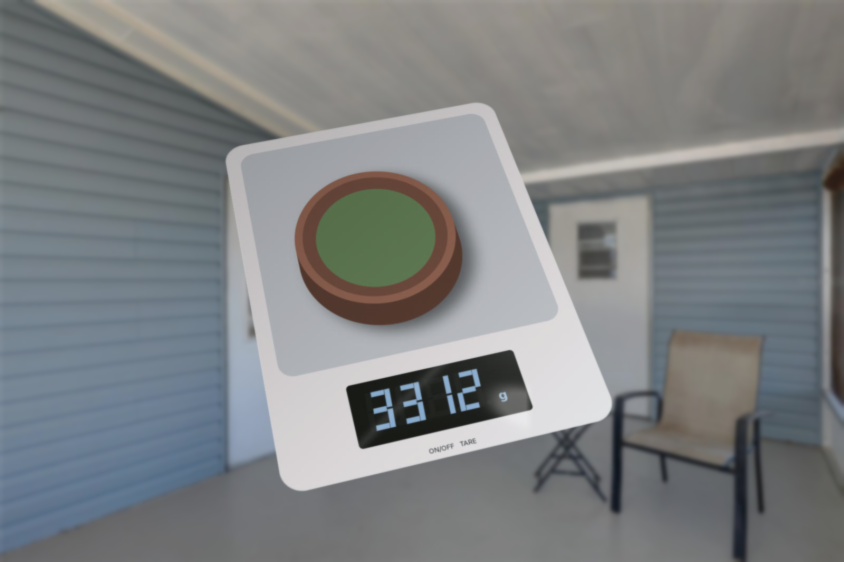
**3312** g
